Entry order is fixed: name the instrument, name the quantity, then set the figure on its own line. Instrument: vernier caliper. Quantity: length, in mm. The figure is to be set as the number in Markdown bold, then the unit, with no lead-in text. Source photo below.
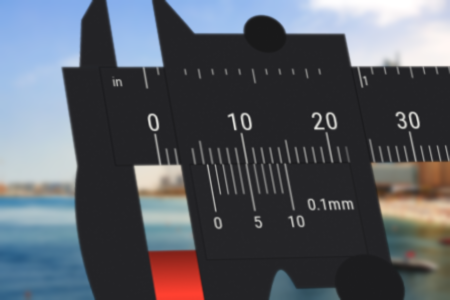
**5.4** mm
